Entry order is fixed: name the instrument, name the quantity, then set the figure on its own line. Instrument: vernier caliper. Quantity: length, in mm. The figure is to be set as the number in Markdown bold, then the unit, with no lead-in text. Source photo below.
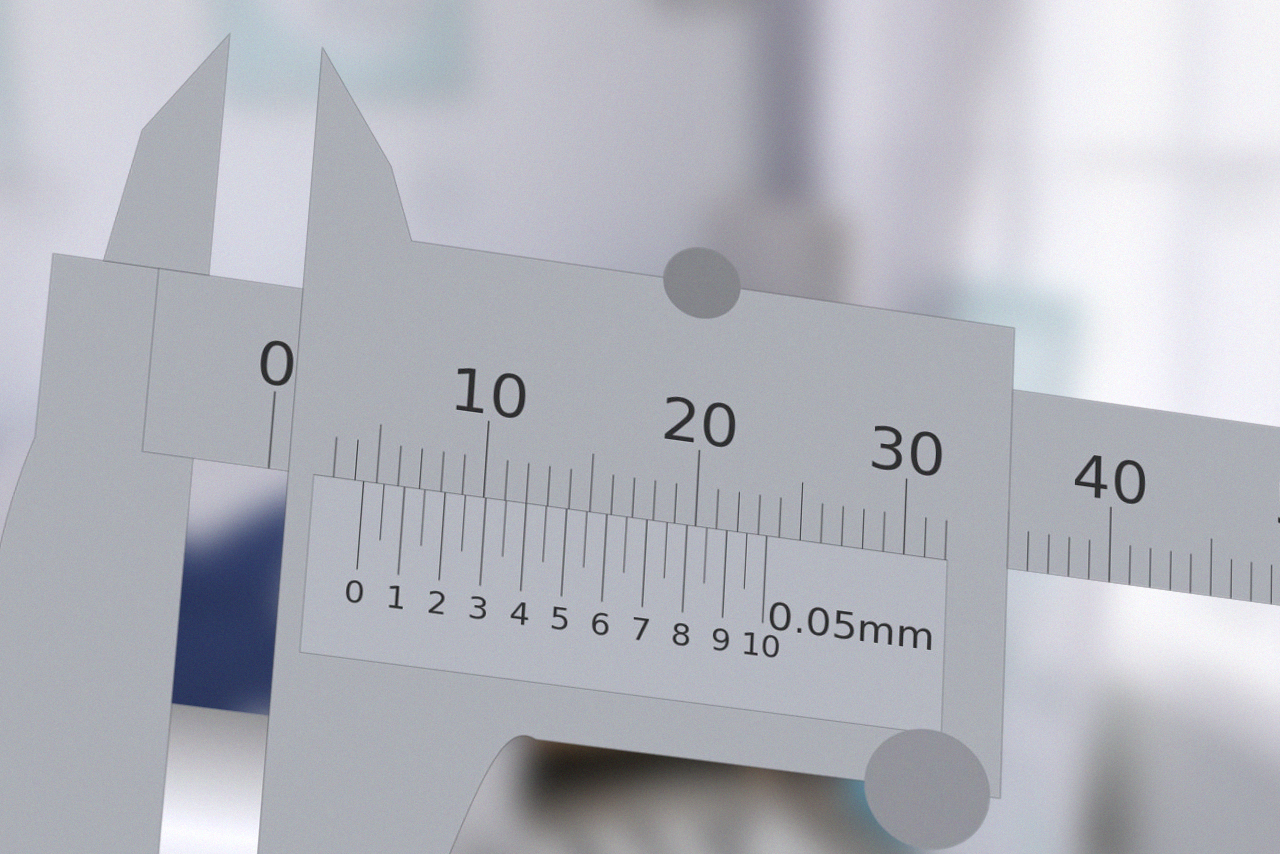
**4.4** mm
